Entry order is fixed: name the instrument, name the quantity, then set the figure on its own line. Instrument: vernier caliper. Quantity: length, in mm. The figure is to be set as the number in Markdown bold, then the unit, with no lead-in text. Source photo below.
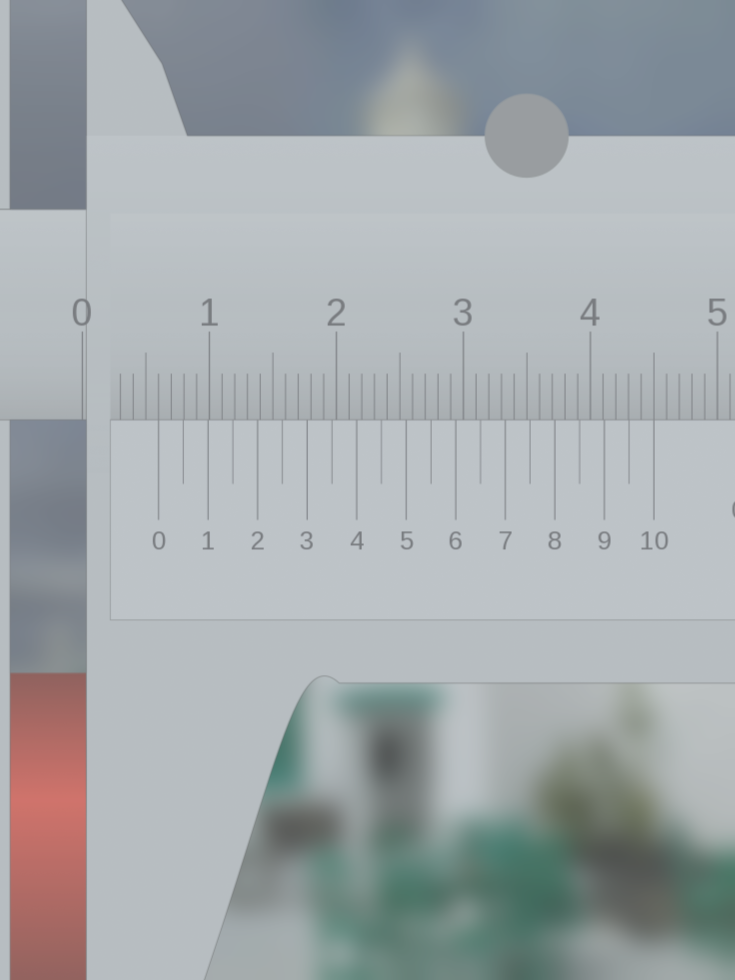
**6.0** mm
